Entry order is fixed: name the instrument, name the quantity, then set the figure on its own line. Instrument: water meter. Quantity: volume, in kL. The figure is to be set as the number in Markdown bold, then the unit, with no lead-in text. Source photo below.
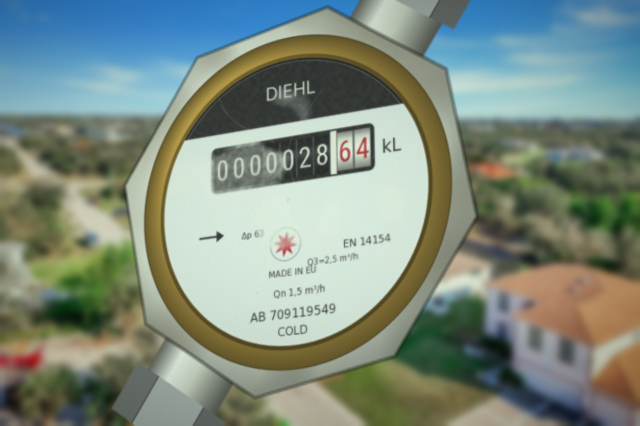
**28.64** kL
